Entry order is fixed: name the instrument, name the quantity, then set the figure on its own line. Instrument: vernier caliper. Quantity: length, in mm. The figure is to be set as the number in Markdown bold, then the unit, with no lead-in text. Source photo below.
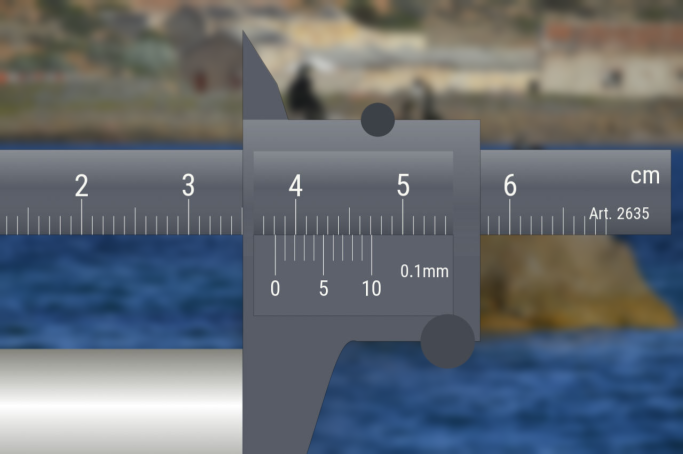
**38.1** mm
